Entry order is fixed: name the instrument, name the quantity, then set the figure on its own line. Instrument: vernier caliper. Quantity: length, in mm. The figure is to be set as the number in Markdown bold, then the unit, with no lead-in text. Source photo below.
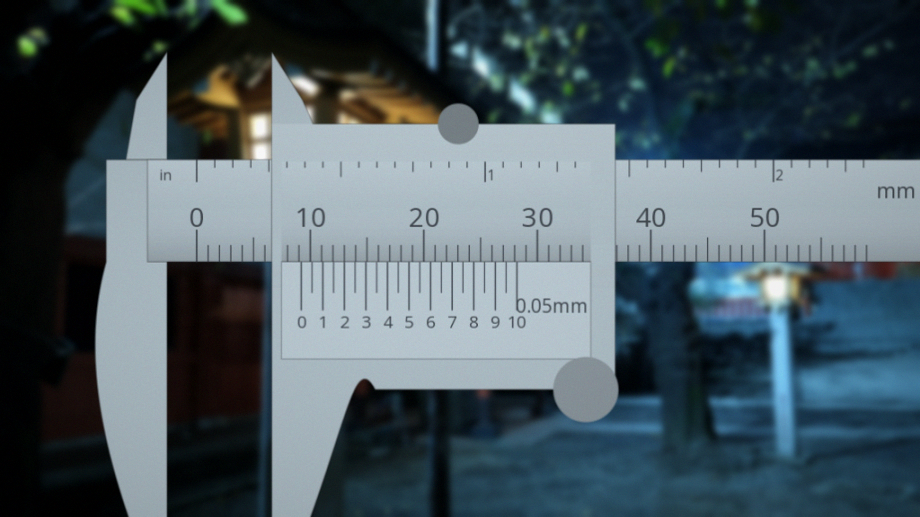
**9.2** mm
